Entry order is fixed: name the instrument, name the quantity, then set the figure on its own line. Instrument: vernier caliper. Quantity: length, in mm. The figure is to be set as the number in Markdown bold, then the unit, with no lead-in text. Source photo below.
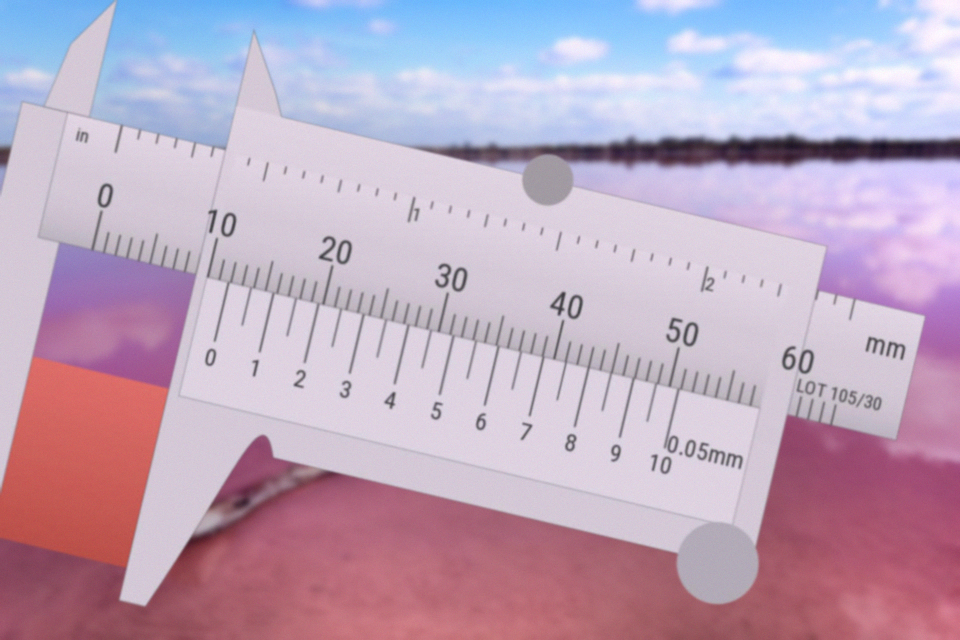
**11.8** mm
